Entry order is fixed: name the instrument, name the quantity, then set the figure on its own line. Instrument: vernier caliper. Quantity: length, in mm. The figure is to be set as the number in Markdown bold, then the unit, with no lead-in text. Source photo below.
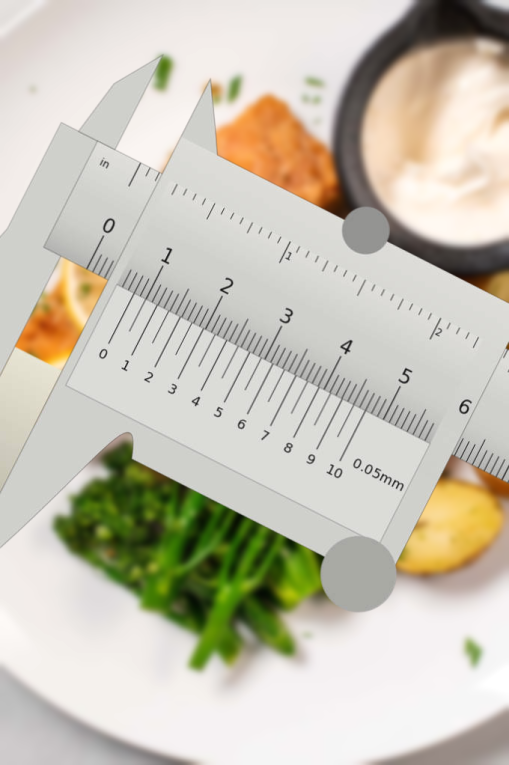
**8.0** mm
